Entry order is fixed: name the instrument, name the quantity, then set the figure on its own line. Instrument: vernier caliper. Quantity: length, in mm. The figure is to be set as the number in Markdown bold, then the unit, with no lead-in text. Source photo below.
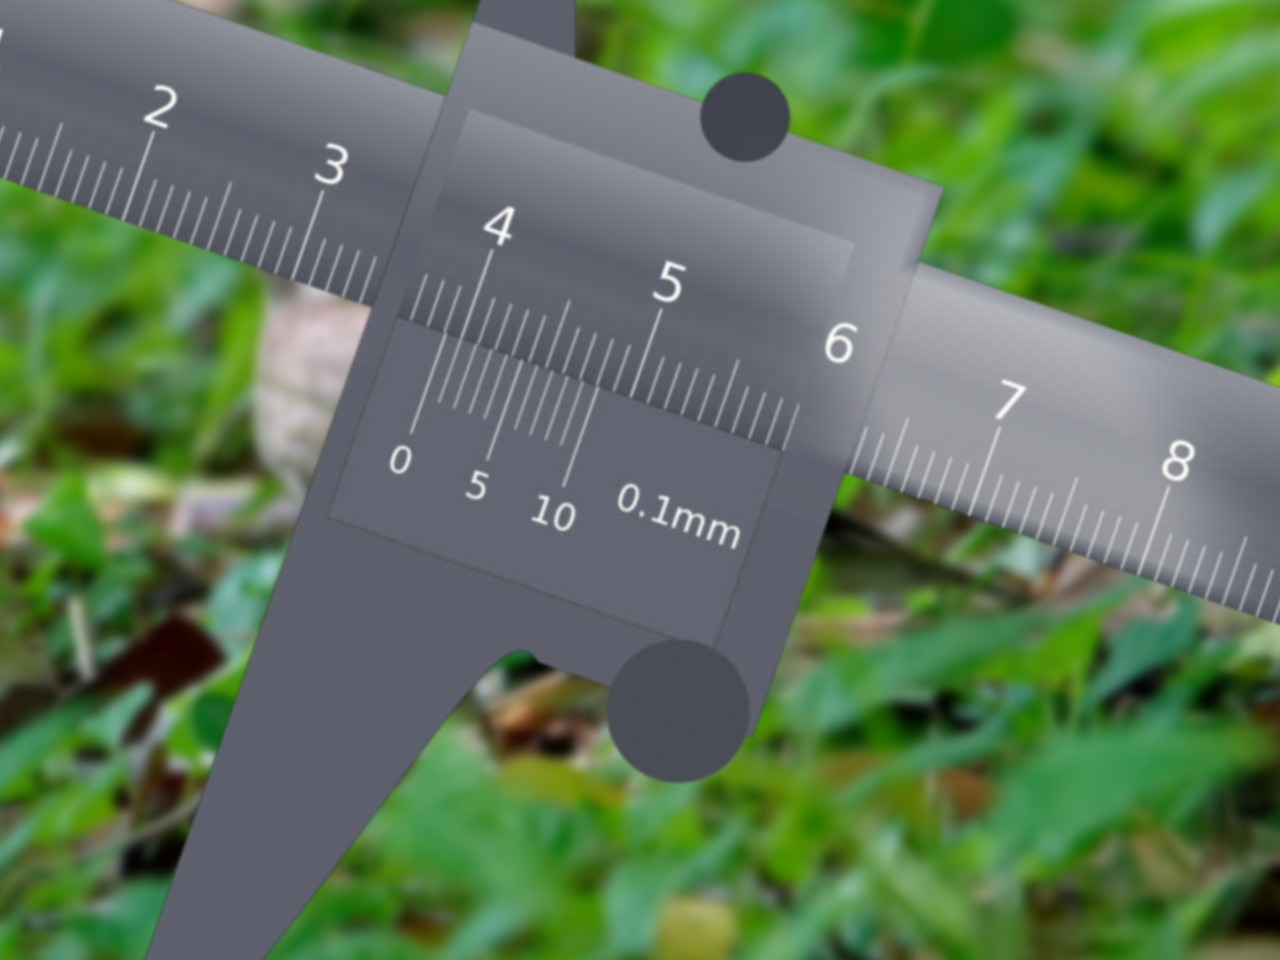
**39.1** mm
